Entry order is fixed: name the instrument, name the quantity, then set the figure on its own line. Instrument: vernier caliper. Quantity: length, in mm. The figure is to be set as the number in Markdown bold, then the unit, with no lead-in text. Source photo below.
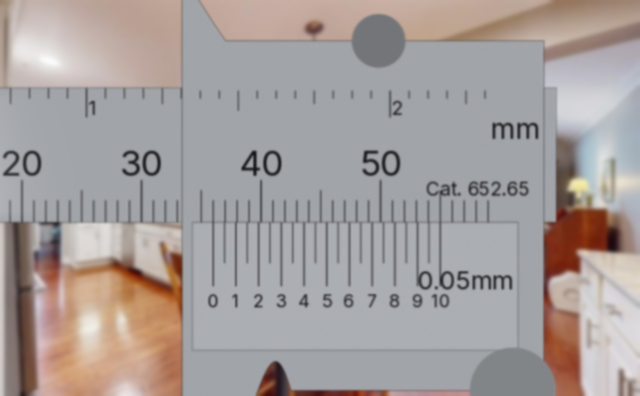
**36.0** mm
